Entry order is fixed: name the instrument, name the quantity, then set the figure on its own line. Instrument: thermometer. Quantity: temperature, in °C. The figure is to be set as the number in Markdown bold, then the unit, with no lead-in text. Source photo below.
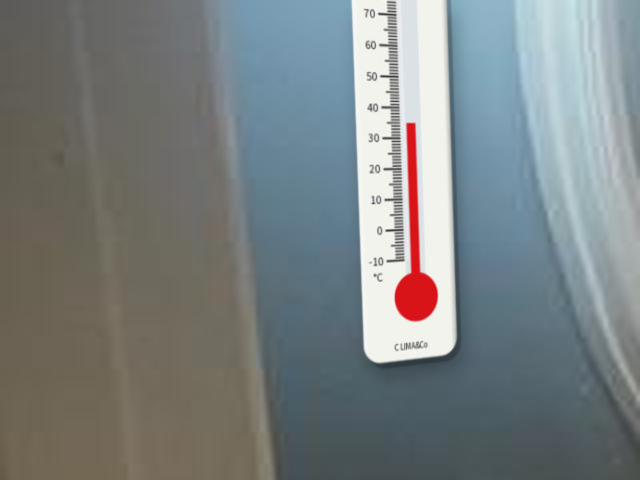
**35** °C
